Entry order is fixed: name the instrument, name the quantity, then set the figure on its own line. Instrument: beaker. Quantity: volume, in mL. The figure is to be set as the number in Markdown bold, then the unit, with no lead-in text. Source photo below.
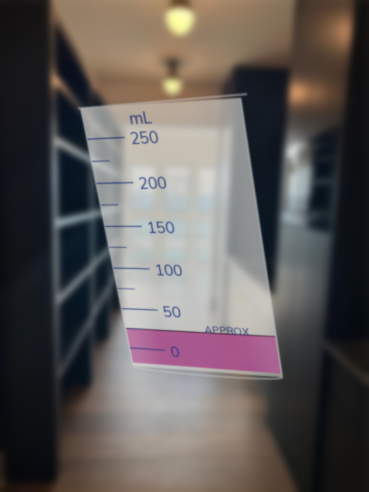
**25** mL
